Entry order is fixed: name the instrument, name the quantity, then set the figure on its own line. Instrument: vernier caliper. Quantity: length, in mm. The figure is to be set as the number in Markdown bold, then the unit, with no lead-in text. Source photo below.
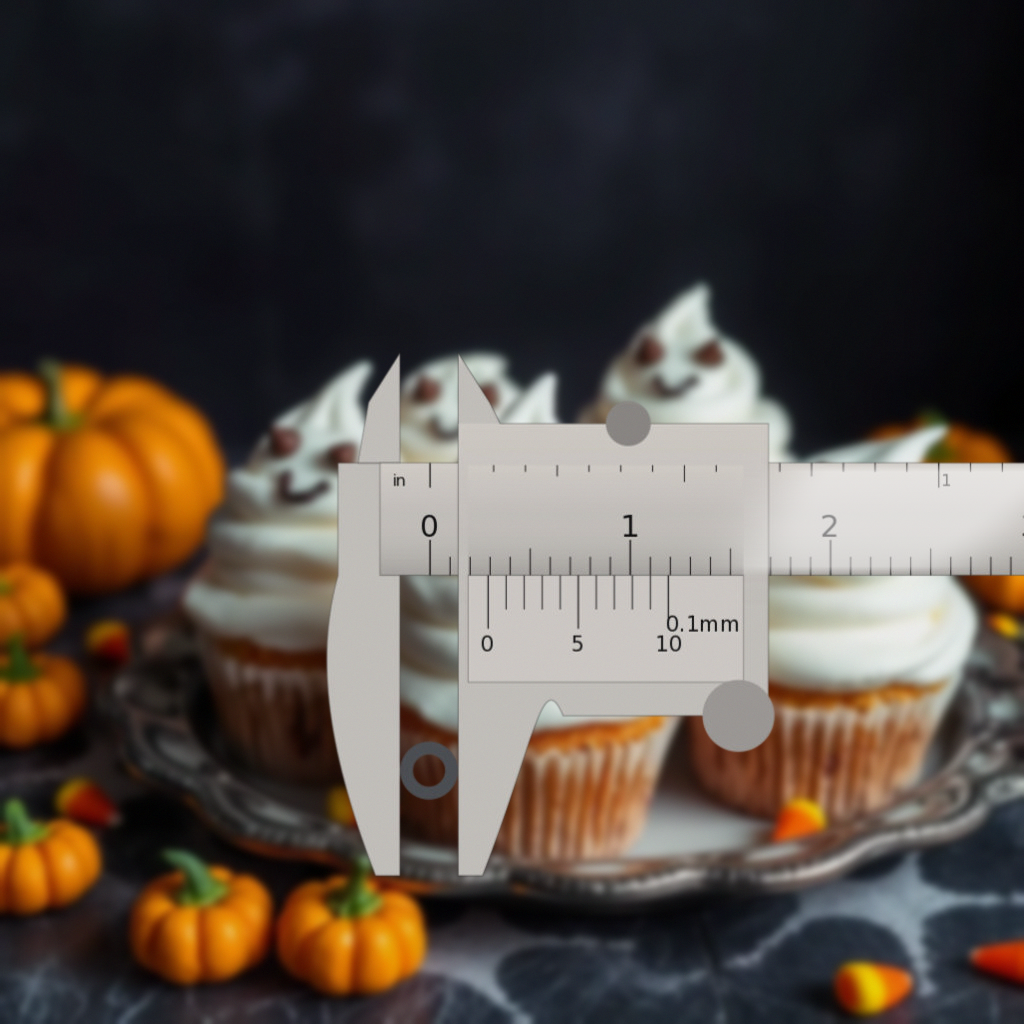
**2.9** mm
